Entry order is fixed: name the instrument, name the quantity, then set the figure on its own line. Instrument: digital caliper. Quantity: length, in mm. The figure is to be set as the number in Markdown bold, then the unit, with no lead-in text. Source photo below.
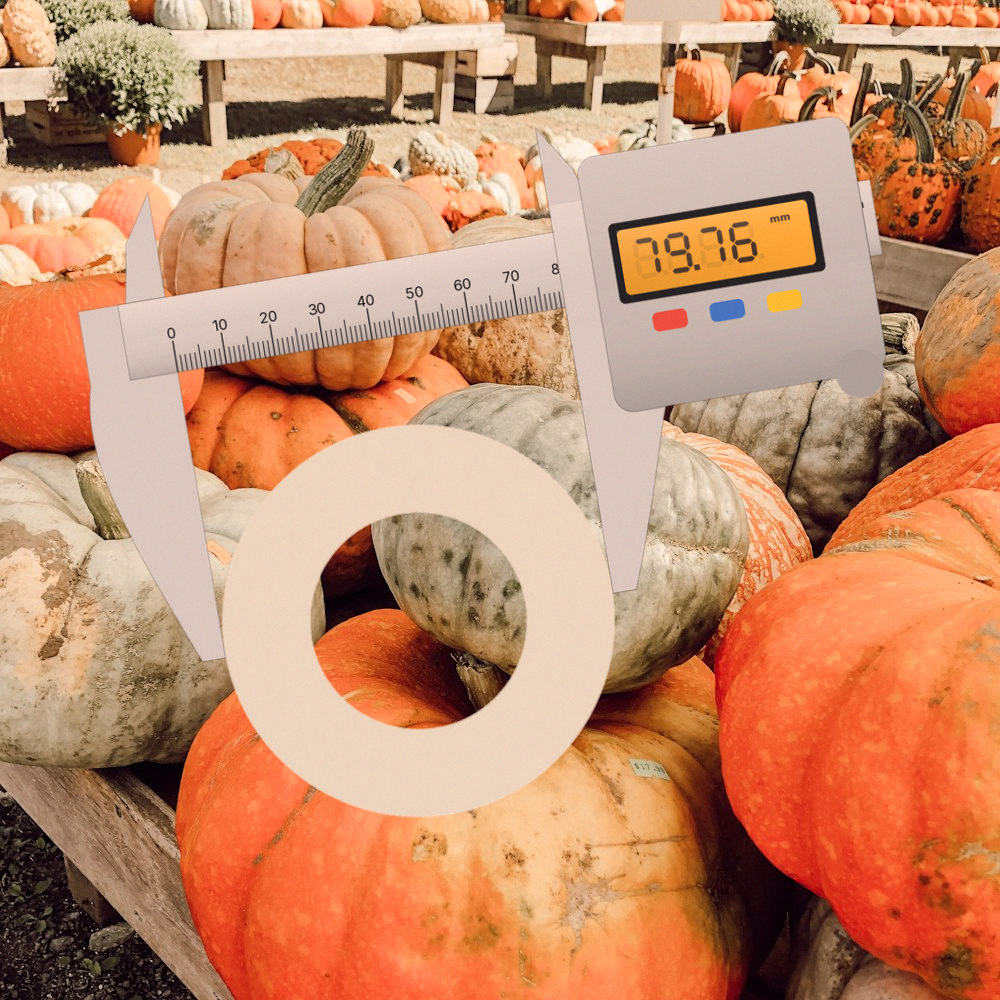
**79.76** mm
